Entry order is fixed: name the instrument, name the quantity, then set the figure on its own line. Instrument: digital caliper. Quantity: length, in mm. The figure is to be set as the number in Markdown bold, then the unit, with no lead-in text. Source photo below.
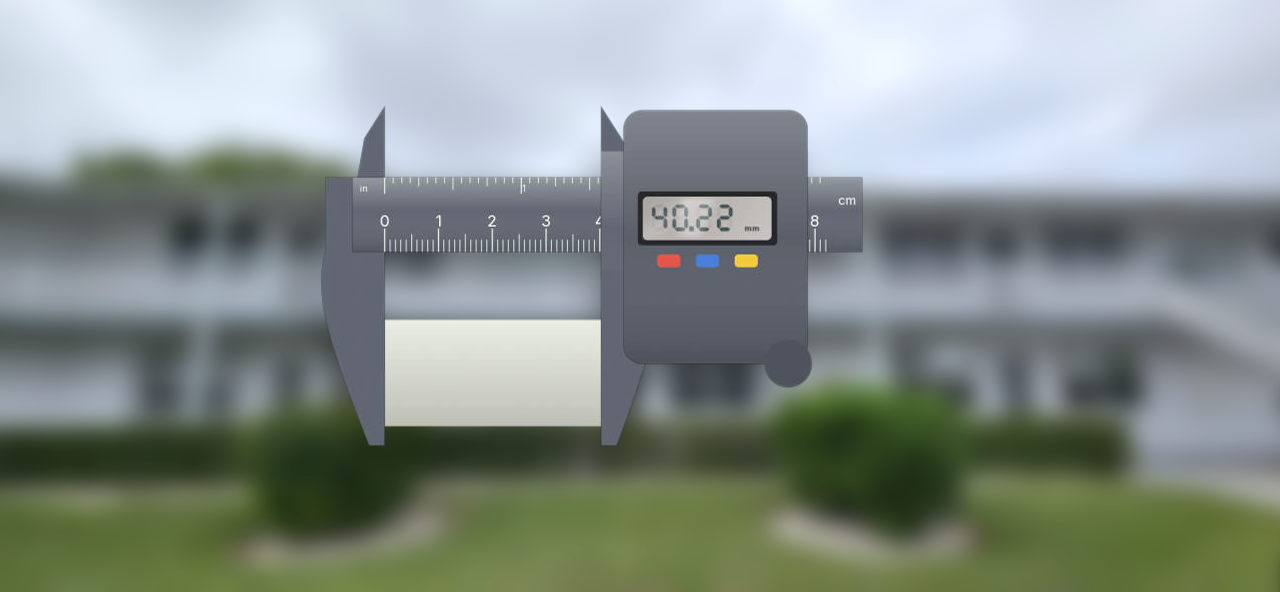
**40.22** mm
